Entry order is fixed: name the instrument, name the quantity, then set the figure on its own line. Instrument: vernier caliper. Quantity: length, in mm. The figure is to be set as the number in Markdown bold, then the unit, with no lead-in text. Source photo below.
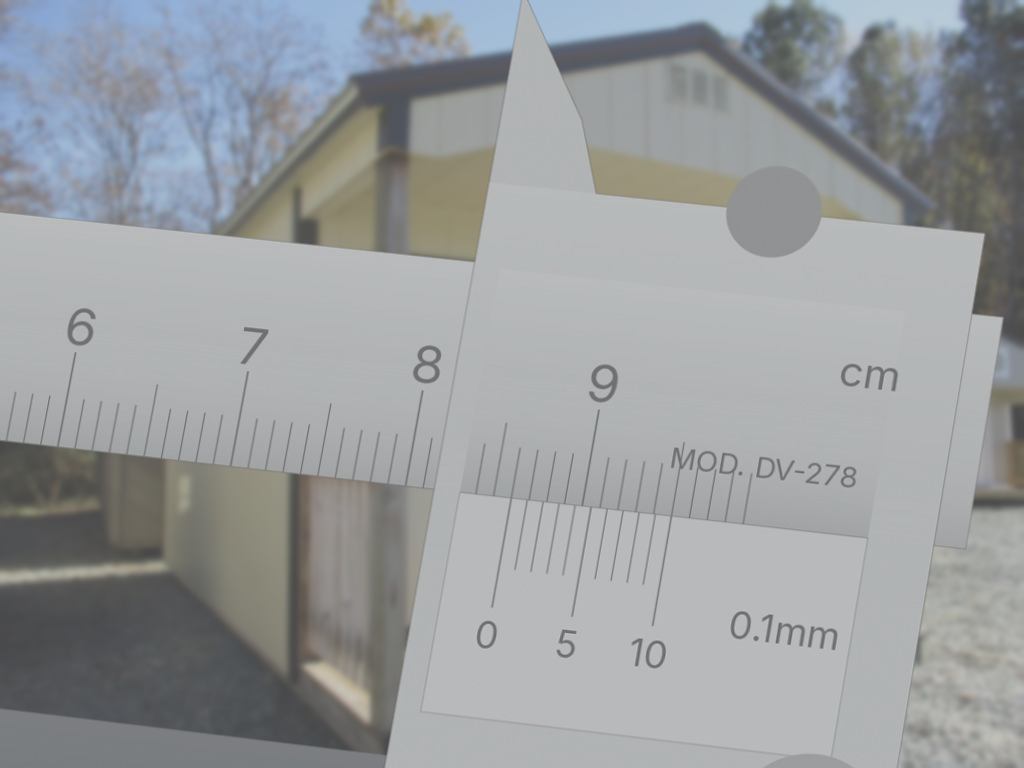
**86.0** mm
